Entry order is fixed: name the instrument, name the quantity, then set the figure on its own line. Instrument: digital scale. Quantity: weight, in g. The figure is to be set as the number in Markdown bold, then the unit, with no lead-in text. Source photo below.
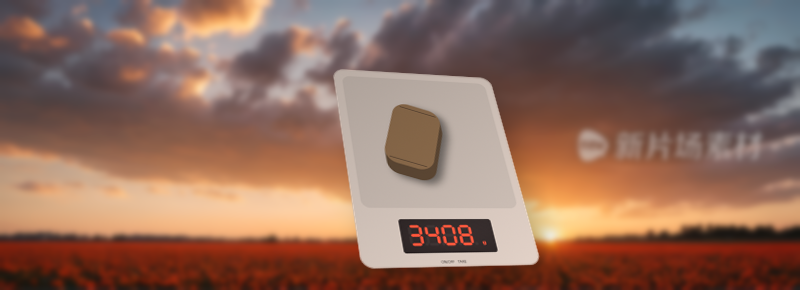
**3408** g
